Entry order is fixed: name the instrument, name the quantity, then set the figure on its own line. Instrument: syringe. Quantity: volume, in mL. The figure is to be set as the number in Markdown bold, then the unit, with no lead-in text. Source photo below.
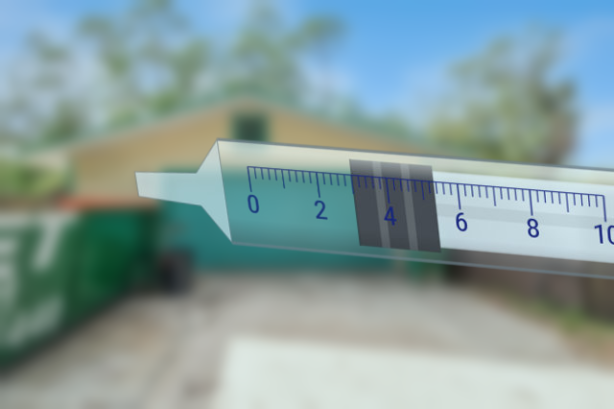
**3** mL
